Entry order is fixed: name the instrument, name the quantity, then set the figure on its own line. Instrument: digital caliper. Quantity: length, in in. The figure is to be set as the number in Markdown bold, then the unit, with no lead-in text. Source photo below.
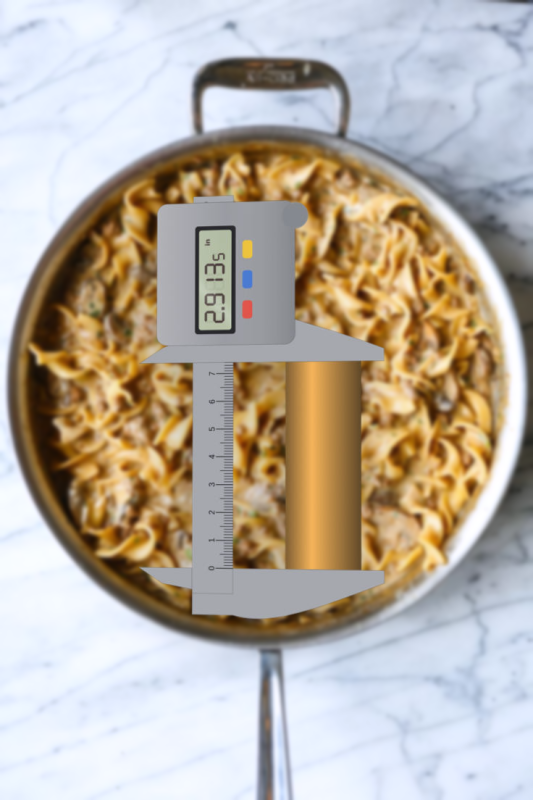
**2.9135** in
